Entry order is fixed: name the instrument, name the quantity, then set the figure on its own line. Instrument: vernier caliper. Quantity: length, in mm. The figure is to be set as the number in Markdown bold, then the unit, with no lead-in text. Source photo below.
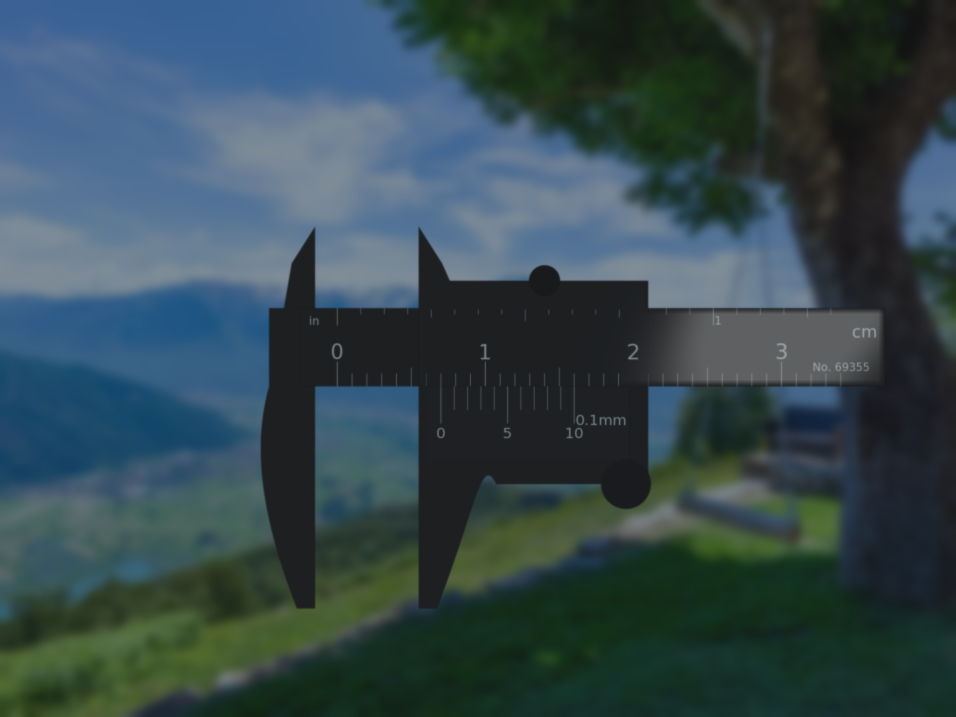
**7.0** mm
